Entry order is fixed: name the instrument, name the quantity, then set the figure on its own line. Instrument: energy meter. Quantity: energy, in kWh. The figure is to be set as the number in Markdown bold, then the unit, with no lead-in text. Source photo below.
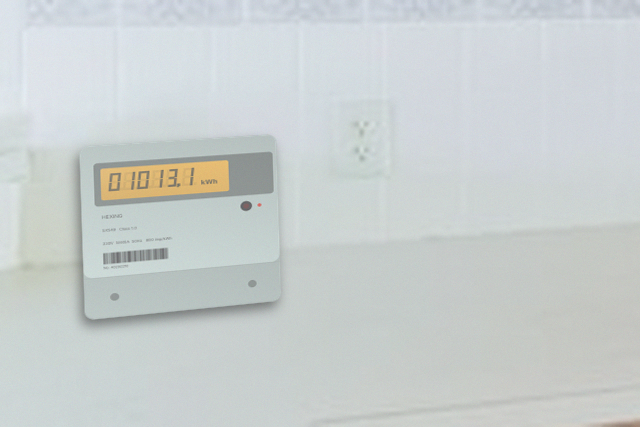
**1013.1** kWh
